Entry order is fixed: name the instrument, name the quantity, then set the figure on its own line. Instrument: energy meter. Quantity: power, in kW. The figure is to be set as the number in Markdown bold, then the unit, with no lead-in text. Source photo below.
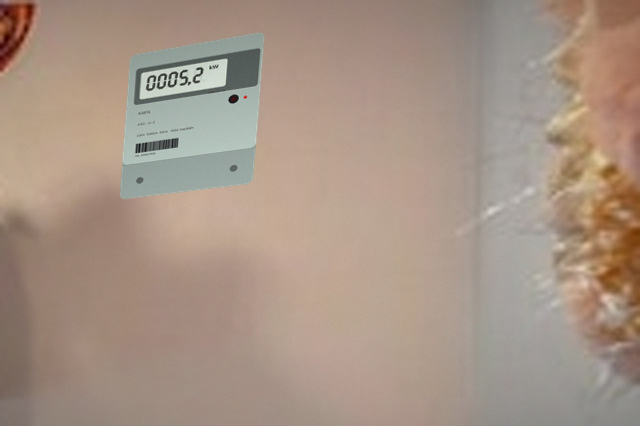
**5.2** kW
